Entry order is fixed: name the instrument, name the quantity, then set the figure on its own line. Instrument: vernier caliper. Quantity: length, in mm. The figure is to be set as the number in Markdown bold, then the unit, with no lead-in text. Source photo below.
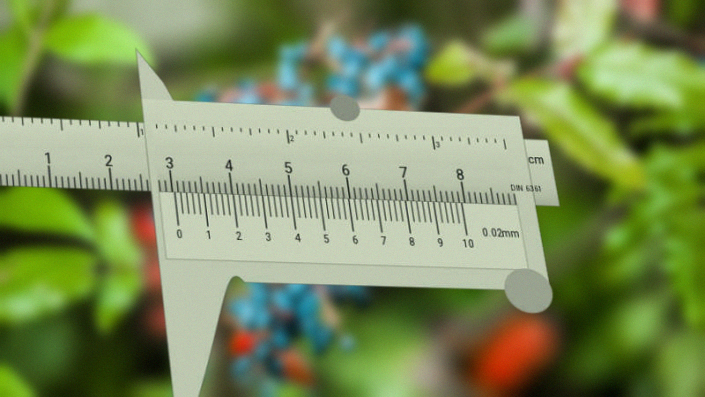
**30.4** mm
